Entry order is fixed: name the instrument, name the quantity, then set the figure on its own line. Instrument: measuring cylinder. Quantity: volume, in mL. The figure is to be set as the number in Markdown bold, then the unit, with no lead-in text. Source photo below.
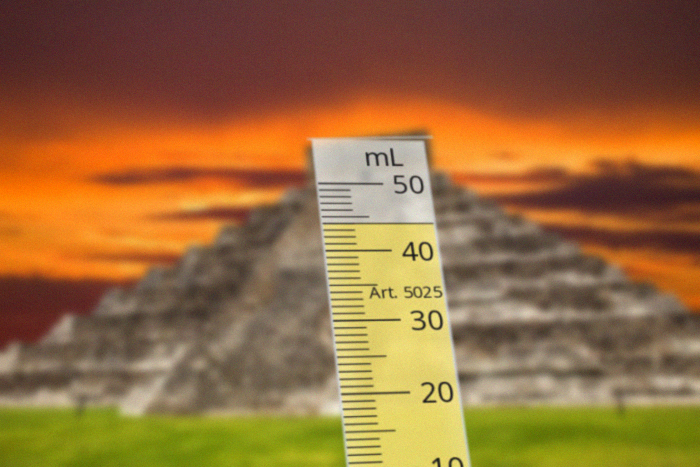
**44** mL
